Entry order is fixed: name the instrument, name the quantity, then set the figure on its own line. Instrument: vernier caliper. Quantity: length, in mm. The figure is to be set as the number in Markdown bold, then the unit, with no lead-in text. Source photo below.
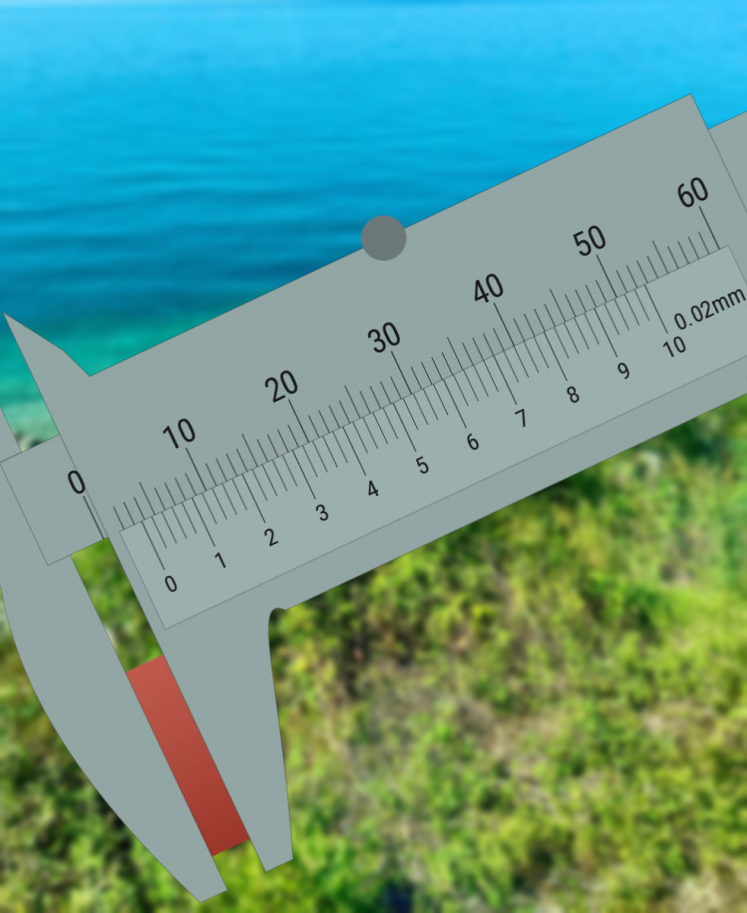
**3.7** mm
